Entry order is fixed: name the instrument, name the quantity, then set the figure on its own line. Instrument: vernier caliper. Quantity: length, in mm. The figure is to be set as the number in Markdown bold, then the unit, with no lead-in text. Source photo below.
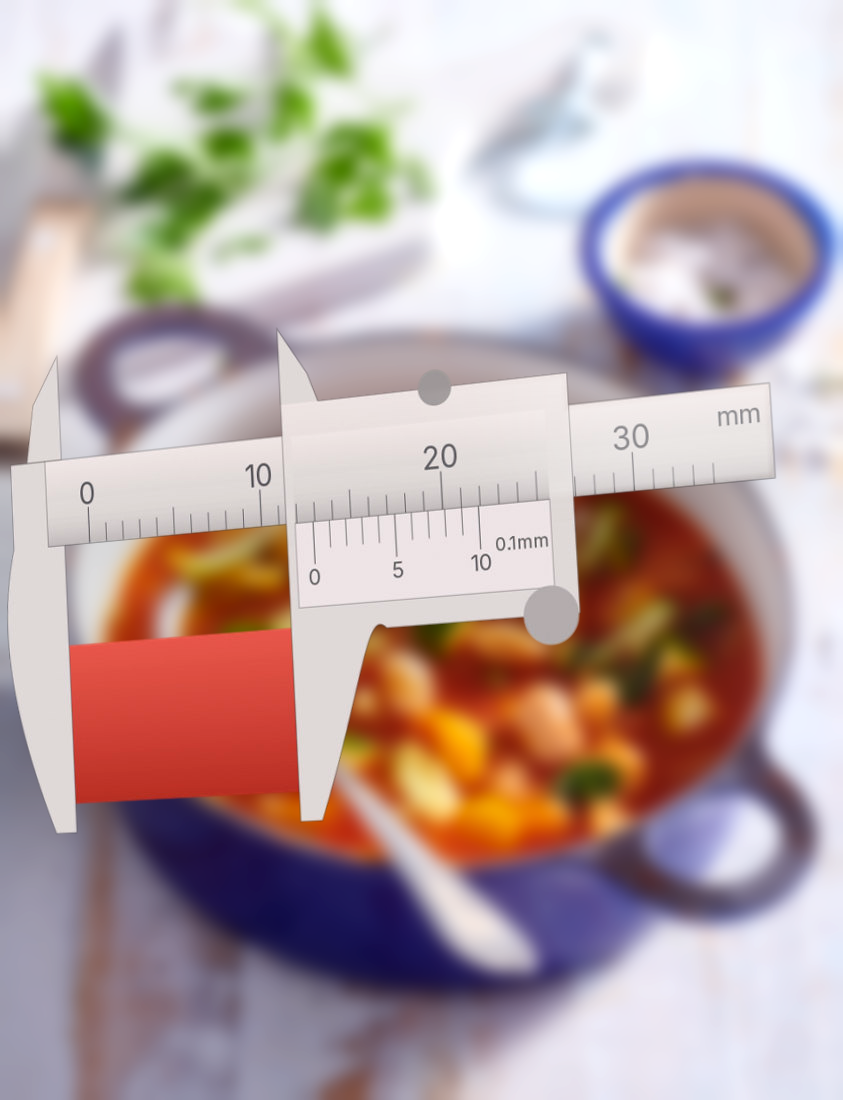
**12.9** mm
